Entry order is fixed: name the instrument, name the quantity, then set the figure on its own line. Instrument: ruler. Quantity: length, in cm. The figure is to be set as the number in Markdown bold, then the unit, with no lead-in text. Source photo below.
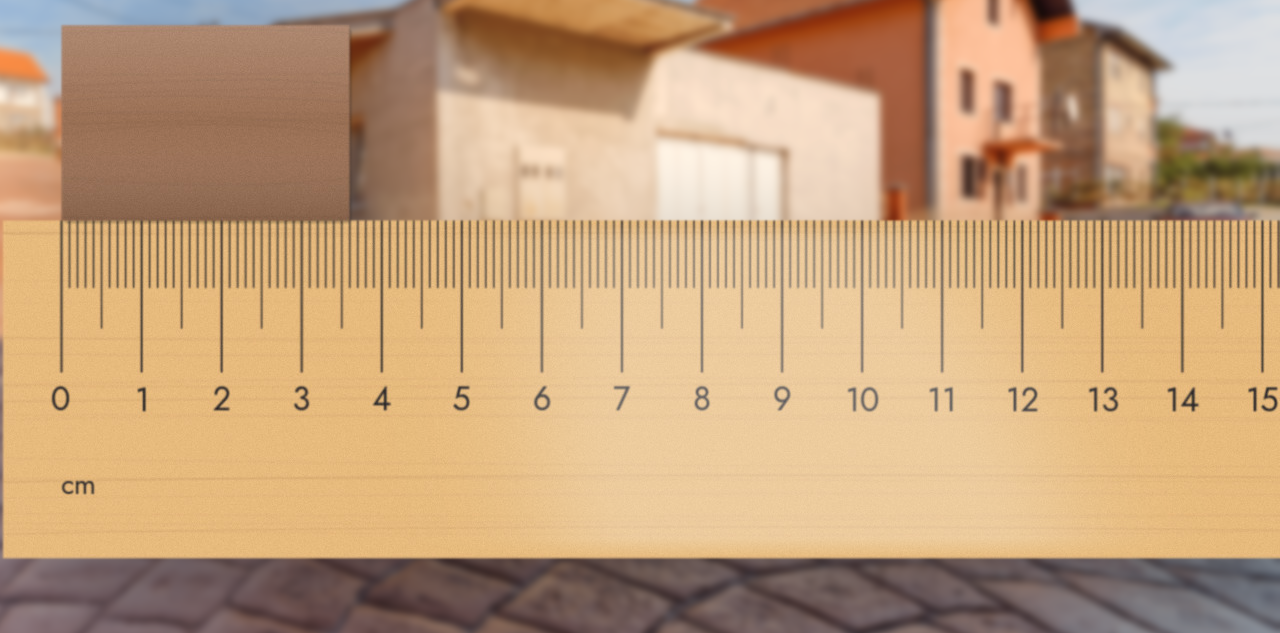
**3.6** cm
